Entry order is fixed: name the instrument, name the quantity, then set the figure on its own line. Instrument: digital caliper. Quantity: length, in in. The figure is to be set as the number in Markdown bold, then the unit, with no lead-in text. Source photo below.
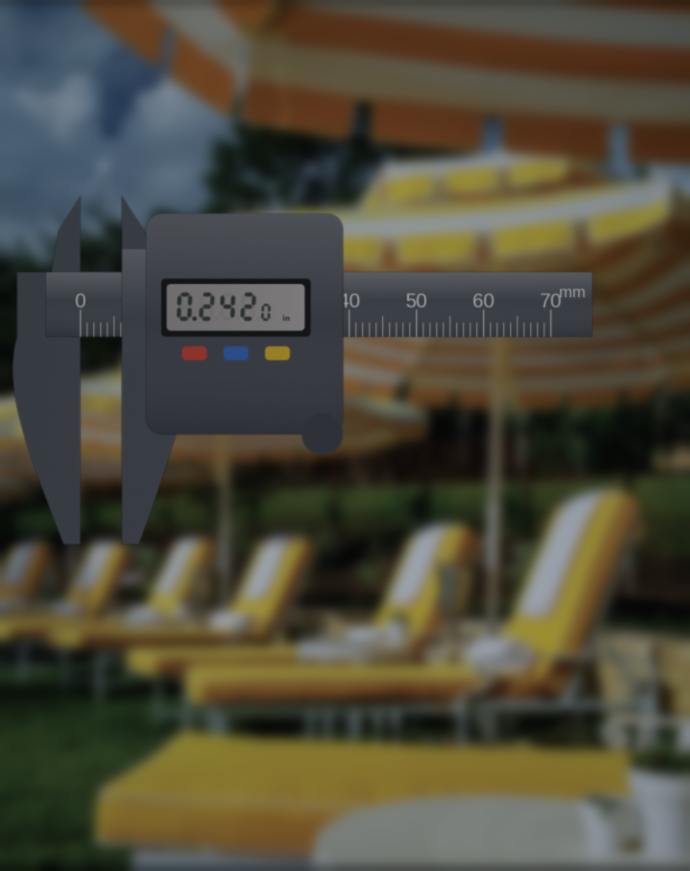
**0.2420** in
